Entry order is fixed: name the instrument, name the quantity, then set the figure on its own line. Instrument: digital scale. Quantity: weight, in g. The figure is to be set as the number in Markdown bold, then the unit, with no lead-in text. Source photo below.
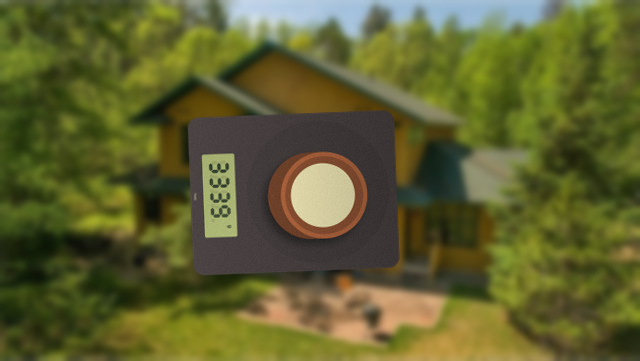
**3339** g
